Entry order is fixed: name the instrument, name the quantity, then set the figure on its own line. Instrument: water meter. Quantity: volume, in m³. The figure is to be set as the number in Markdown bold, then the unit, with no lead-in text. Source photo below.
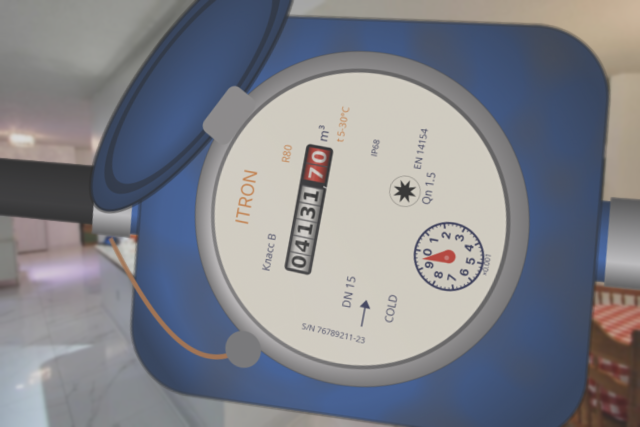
**4131.699** m³
